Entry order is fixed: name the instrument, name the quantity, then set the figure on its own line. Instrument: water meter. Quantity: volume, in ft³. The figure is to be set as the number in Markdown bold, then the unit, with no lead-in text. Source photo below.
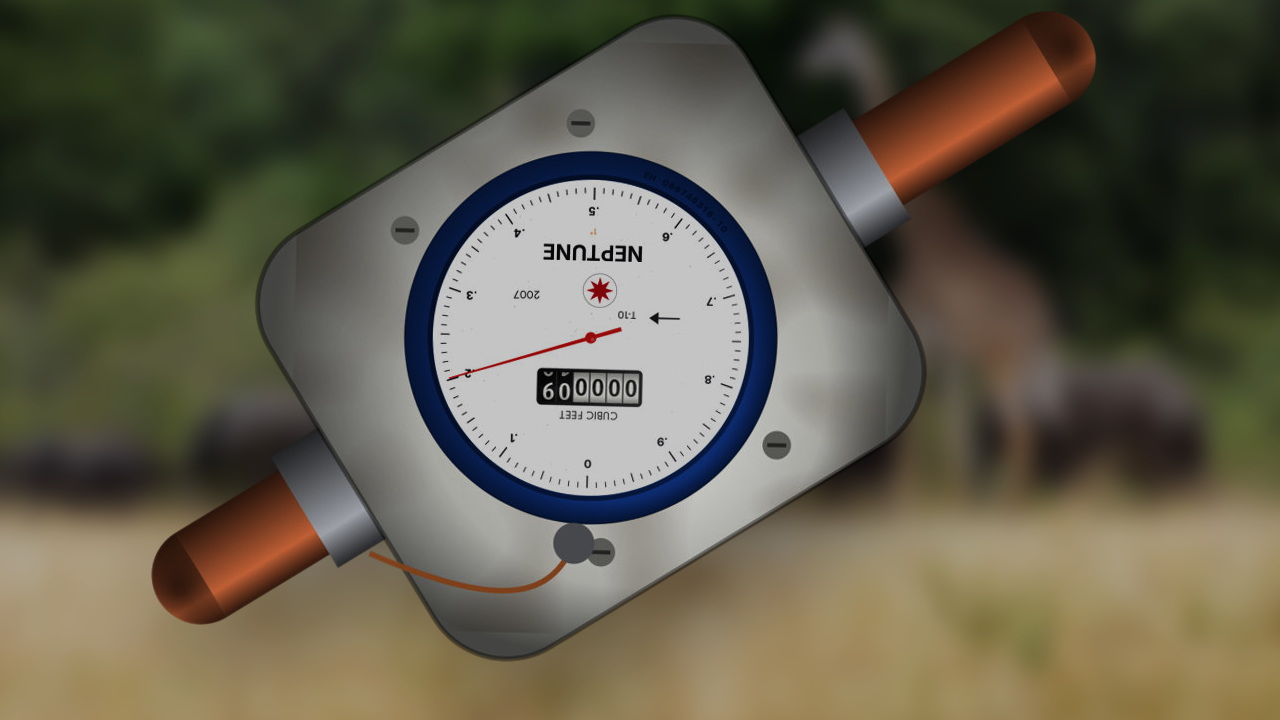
**9.20** ft³
